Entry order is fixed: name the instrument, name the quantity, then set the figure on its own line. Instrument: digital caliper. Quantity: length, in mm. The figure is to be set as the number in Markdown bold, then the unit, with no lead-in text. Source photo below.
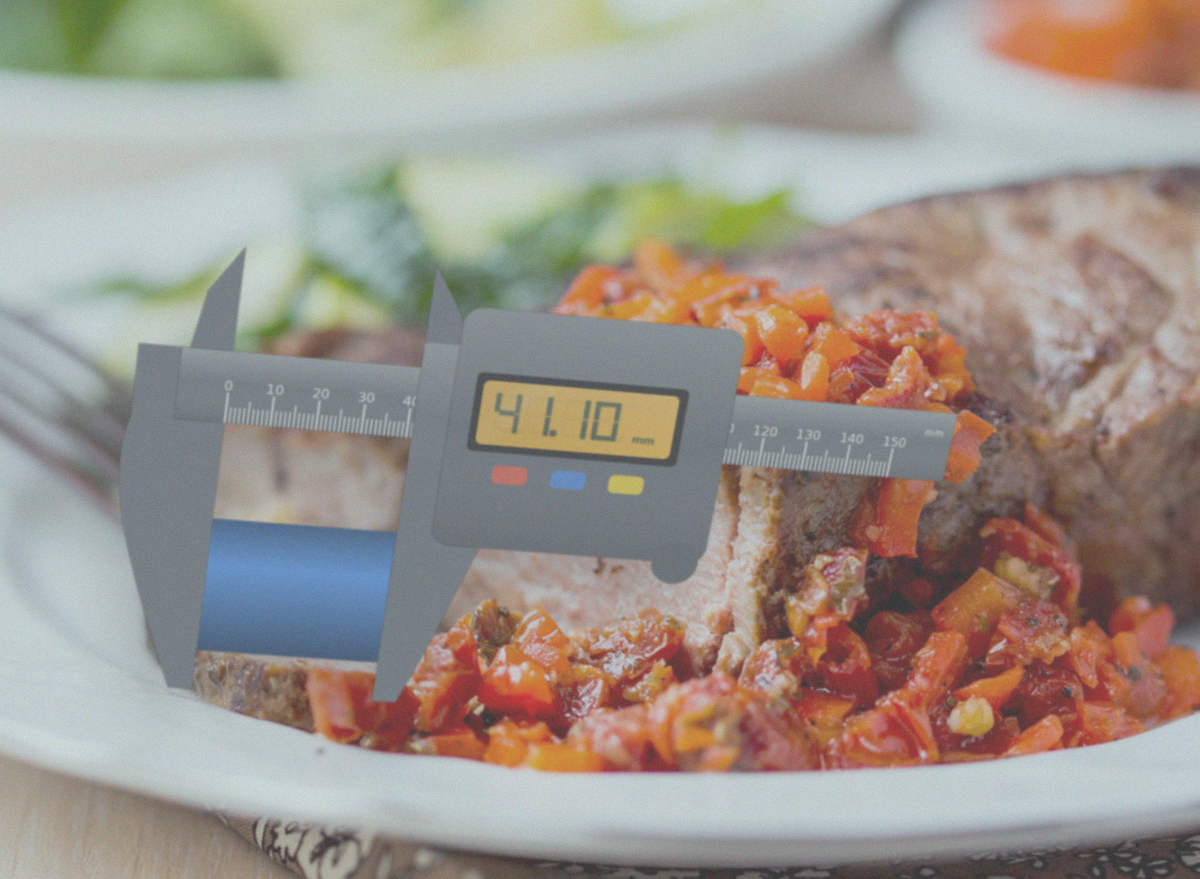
**41.10** mm
